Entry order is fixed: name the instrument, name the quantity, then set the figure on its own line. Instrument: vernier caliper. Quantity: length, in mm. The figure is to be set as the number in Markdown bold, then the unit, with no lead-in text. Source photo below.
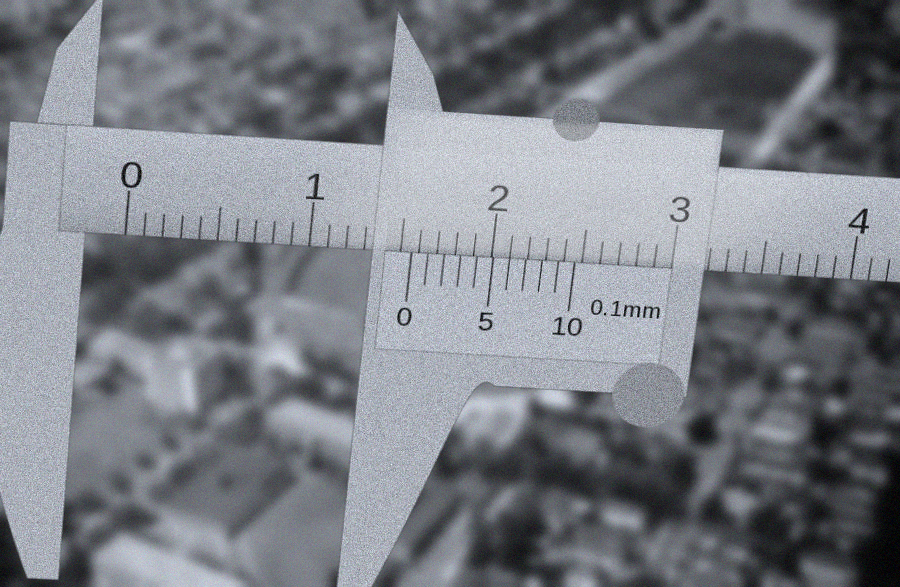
**15.6** mm
